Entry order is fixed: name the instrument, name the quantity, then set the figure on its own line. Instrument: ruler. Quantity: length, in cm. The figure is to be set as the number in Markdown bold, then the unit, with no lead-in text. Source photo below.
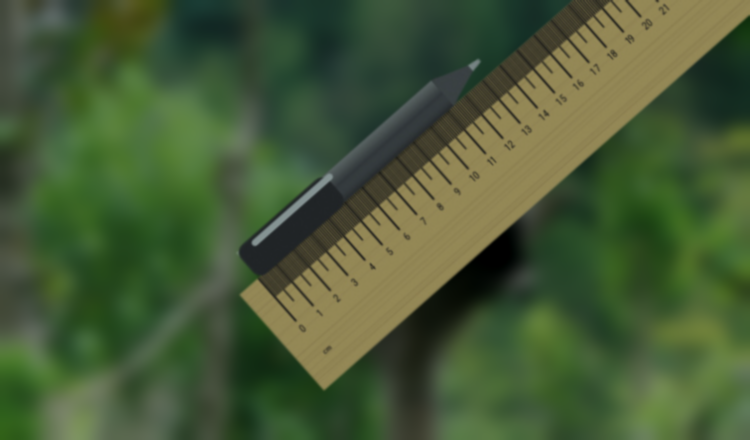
**13.5** cm
